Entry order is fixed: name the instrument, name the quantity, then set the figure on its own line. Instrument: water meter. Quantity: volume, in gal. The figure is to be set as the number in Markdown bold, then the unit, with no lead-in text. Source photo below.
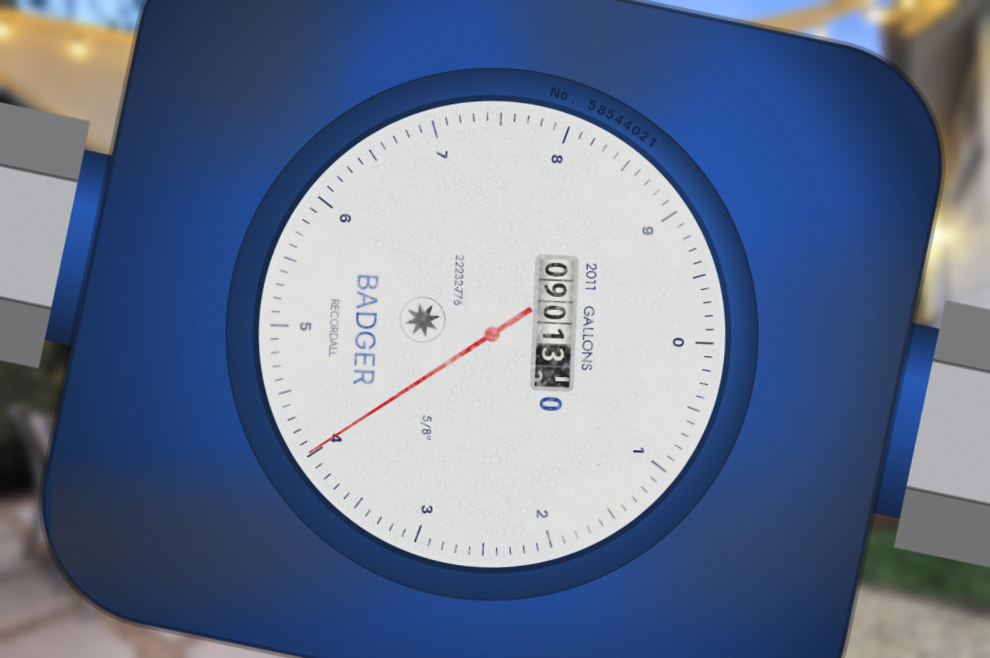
**901314.0** gal
